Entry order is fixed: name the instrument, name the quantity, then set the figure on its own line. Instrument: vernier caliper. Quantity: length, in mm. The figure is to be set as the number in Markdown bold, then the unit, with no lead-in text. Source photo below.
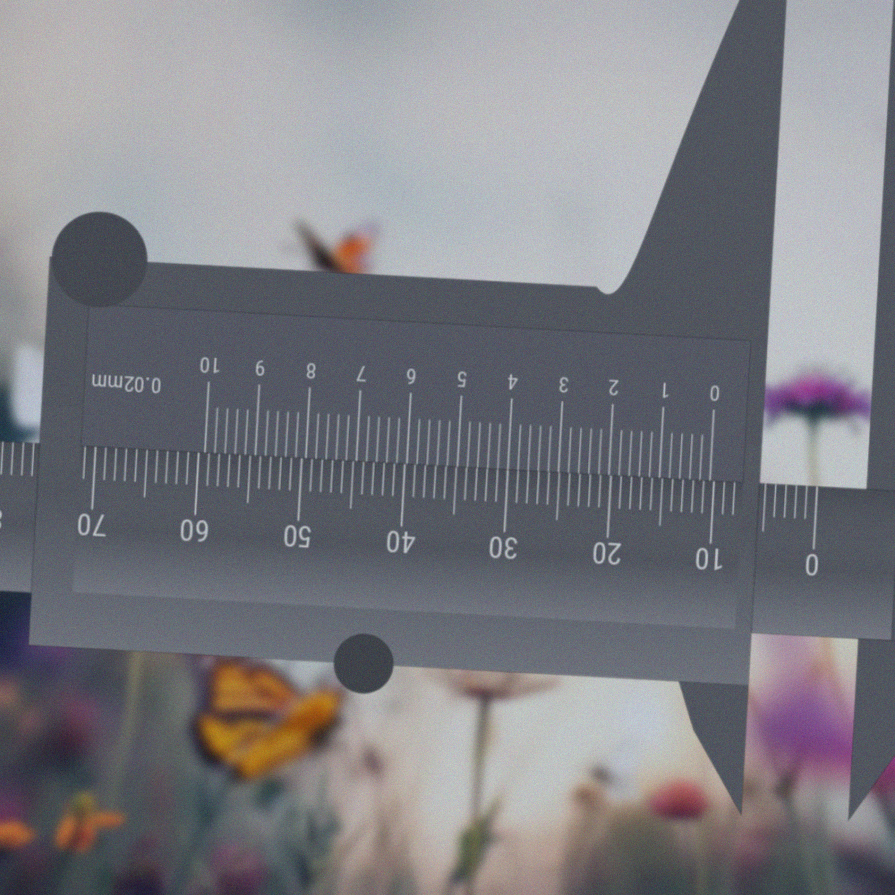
**10.4** mm
